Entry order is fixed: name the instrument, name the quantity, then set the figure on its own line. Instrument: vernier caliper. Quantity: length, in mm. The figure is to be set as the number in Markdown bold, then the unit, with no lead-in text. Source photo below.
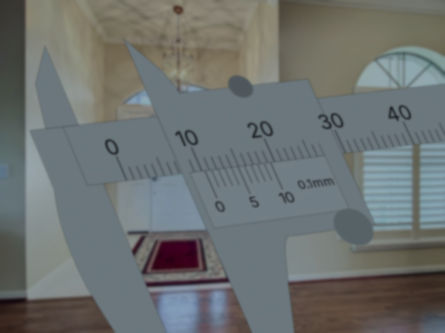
**10.4** mm
